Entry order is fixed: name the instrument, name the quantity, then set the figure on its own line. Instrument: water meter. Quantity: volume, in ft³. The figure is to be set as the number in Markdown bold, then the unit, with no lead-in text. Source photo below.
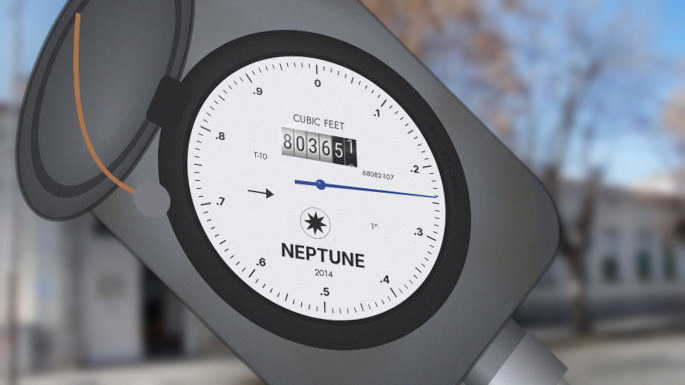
**803651.24** ft³
